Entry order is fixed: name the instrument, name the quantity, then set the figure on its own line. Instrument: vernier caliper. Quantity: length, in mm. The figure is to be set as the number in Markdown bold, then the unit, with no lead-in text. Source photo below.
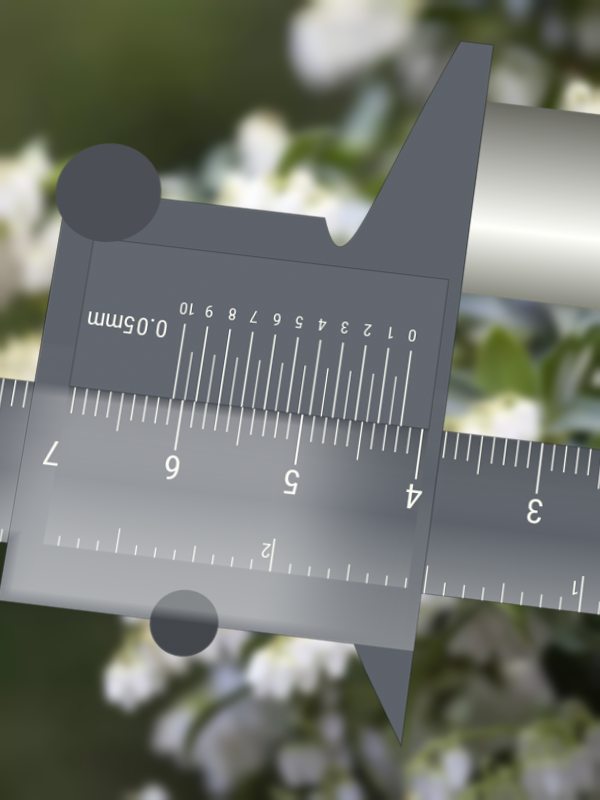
**41.8** mm
